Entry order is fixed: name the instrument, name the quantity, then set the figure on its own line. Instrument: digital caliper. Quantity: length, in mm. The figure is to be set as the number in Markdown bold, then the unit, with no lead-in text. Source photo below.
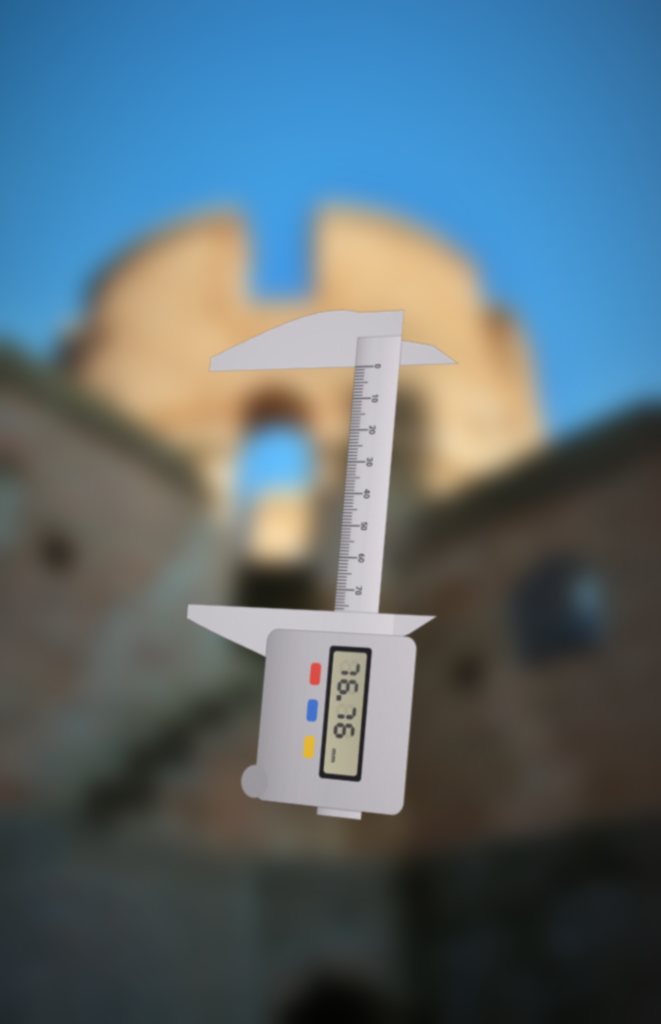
**76.76** mm
